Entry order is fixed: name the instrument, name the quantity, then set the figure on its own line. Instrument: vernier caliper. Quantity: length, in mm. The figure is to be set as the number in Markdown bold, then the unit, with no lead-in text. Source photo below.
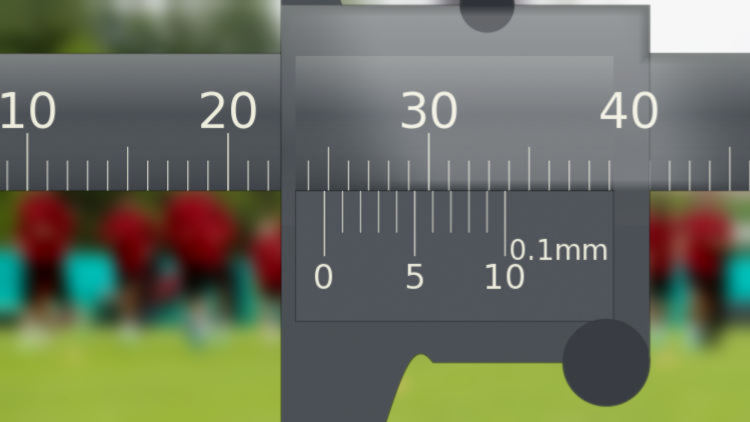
**24.8** mm
